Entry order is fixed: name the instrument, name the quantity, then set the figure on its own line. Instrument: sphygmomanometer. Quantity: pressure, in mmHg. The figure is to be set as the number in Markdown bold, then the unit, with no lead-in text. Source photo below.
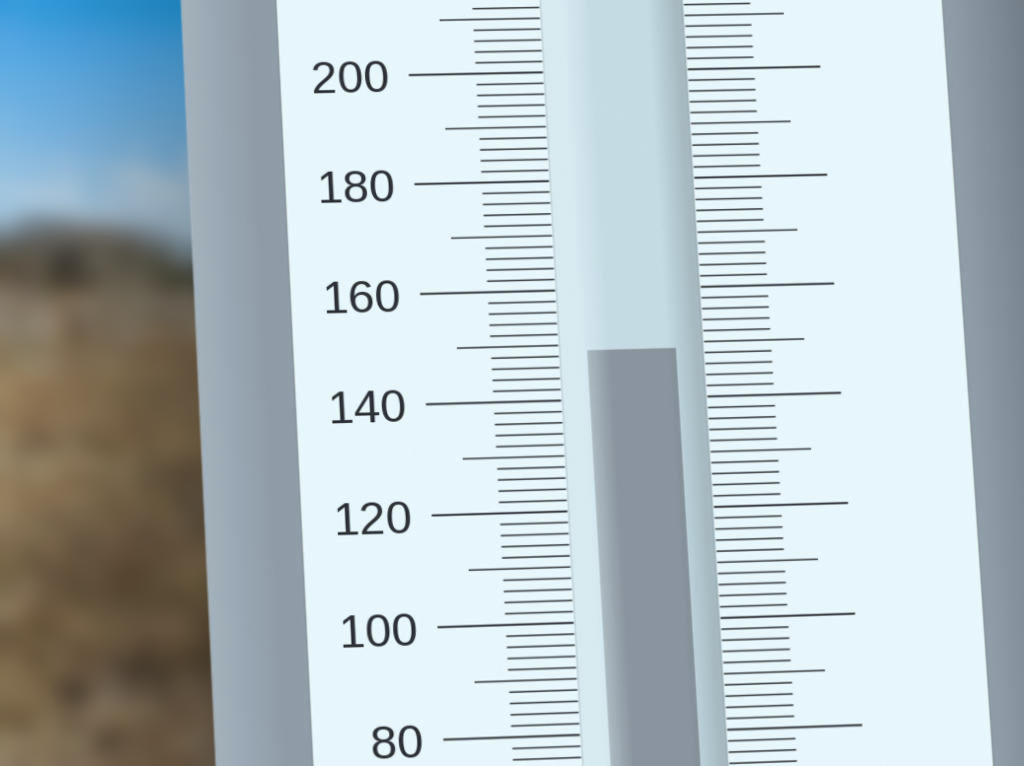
**149** mmHg
